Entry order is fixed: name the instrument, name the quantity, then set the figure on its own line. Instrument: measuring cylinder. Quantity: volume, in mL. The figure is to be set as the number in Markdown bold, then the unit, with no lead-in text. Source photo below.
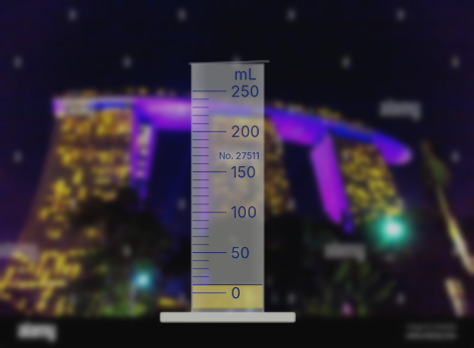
**10** mL
